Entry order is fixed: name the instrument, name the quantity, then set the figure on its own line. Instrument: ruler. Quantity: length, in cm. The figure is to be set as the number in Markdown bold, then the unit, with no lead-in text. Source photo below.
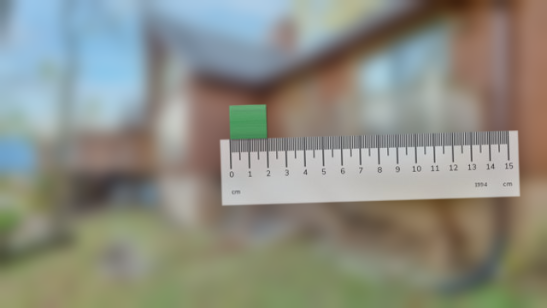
**2** cm
